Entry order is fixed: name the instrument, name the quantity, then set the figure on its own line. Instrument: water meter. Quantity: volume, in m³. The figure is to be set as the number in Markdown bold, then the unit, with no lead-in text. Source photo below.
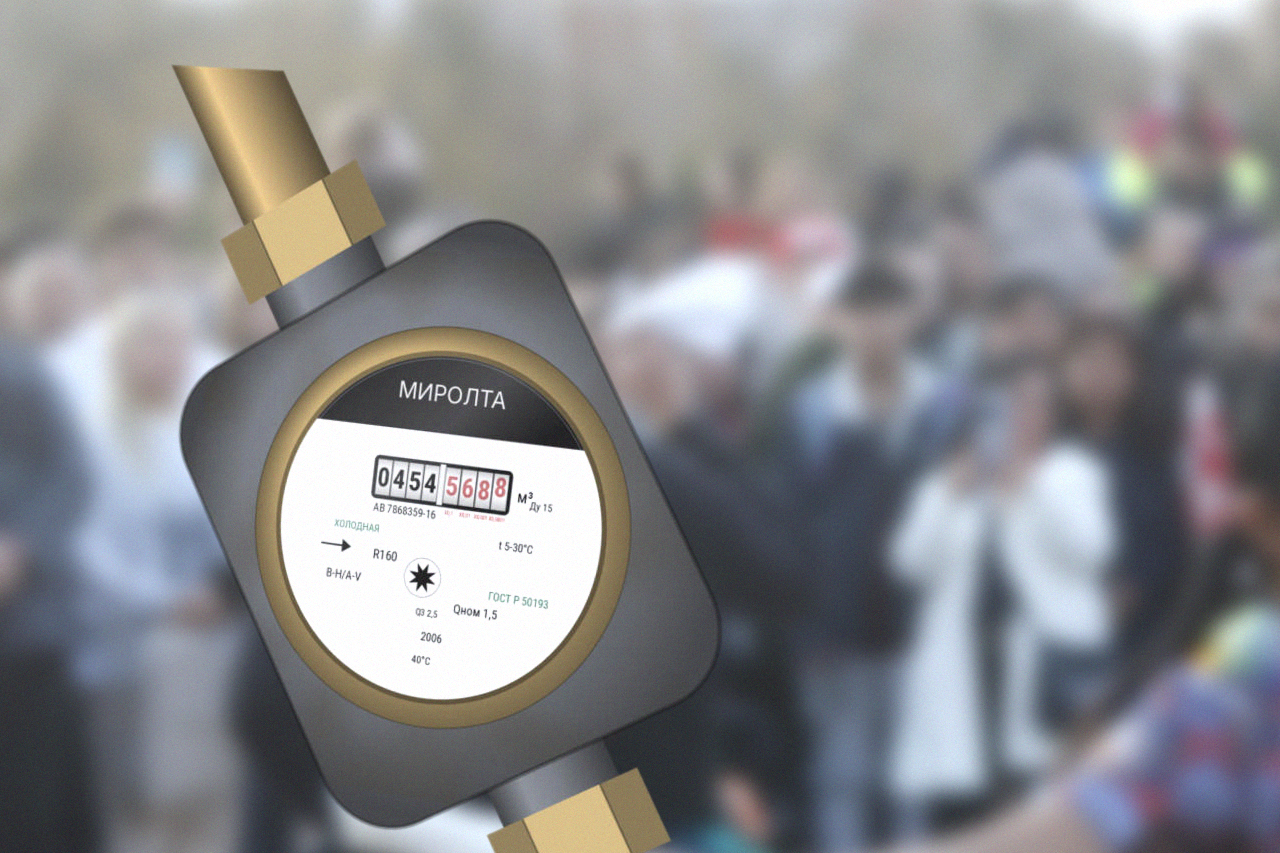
**454.5688** m³
